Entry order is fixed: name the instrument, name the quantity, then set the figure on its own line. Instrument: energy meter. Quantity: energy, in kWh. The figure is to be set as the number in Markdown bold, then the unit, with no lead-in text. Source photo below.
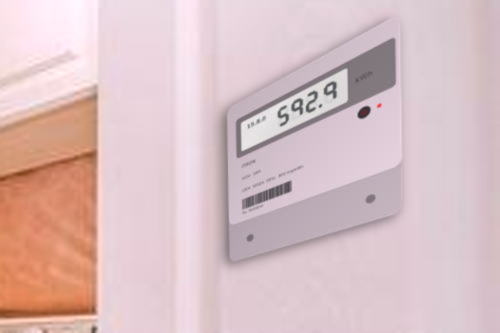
**592.9** kWh
